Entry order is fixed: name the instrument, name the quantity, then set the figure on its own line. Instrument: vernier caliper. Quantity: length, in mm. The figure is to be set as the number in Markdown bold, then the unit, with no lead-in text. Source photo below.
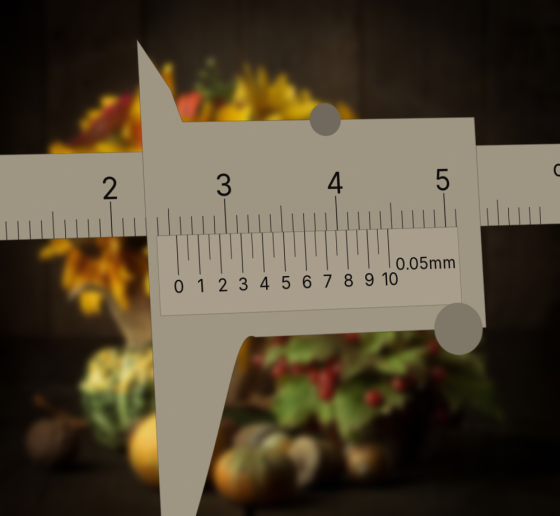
**25.6** mm
